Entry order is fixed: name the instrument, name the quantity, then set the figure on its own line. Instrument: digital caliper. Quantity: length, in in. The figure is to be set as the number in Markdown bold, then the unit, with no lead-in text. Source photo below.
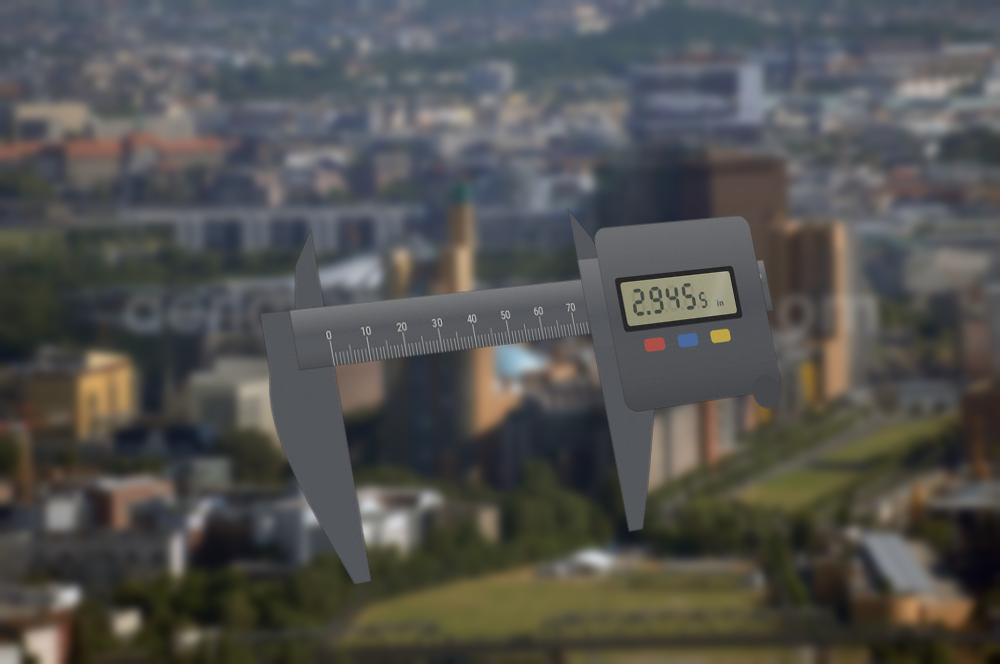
**2.9455** in
